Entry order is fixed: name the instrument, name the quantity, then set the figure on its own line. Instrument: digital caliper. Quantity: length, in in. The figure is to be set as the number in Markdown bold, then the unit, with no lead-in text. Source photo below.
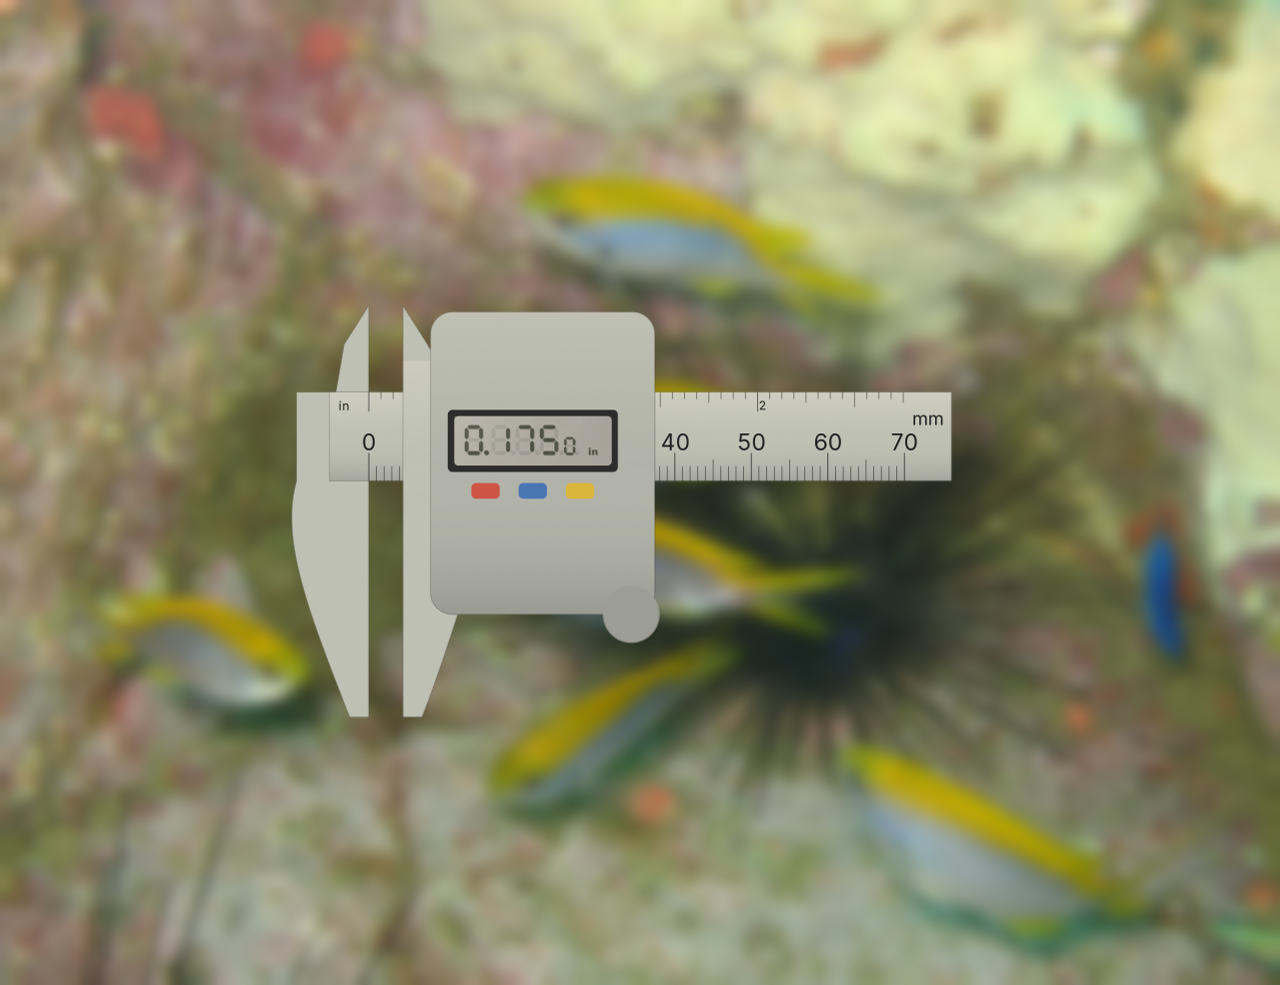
**0.1750** in
